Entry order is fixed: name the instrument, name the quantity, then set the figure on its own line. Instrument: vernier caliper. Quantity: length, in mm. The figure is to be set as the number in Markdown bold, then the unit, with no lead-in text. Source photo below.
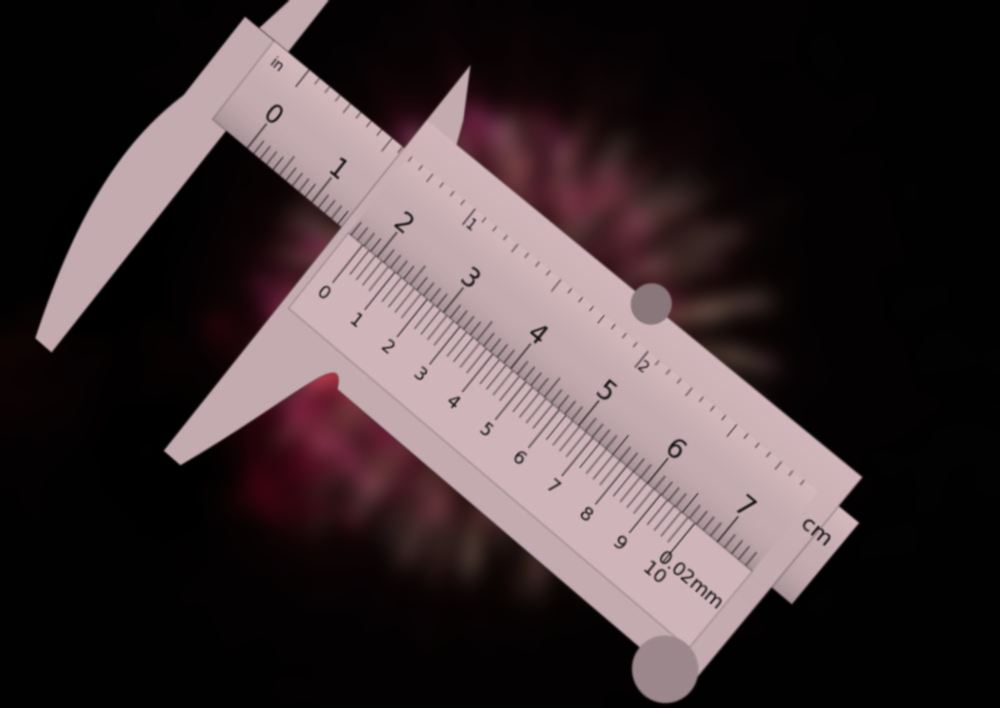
**17.8** mm
